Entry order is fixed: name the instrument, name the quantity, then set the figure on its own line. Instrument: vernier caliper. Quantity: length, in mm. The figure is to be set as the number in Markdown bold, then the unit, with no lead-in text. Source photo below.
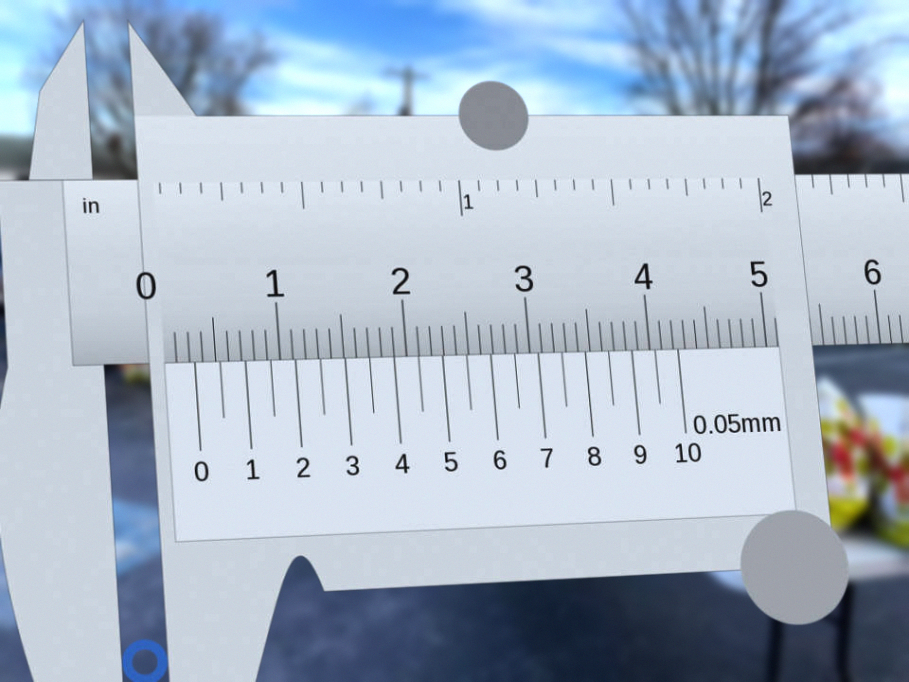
**3.4** mm
